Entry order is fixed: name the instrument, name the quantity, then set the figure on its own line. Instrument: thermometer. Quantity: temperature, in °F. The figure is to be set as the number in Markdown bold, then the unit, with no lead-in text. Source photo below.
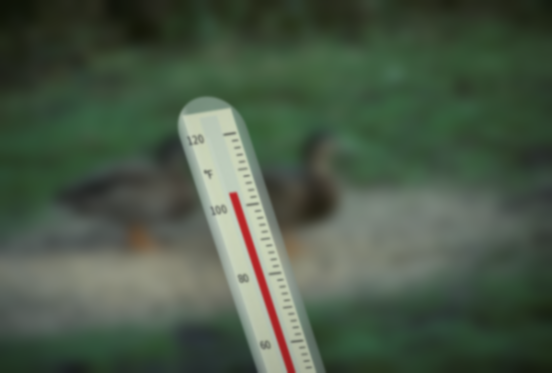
**104** °F
